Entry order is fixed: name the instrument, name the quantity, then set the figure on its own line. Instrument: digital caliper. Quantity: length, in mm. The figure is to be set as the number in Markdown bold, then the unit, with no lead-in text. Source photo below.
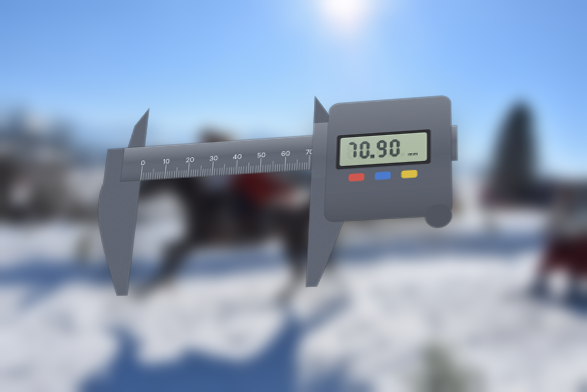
**70.90** mm
